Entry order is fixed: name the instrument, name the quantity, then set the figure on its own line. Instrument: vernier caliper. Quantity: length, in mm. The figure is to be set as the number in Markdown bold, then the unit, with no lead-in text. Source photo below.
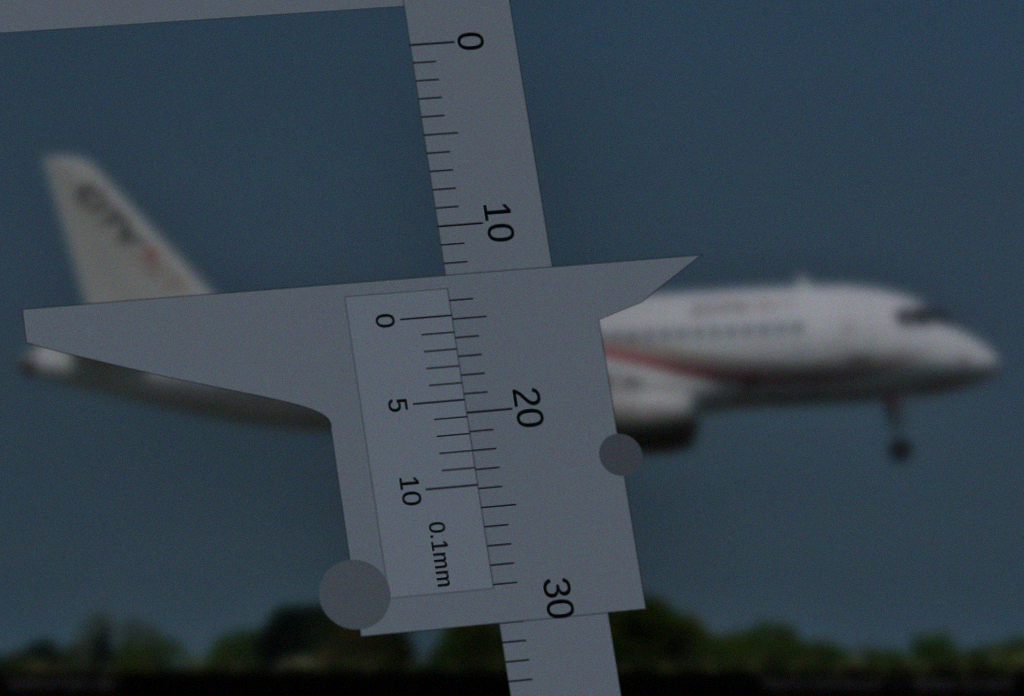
**14.8** mm
